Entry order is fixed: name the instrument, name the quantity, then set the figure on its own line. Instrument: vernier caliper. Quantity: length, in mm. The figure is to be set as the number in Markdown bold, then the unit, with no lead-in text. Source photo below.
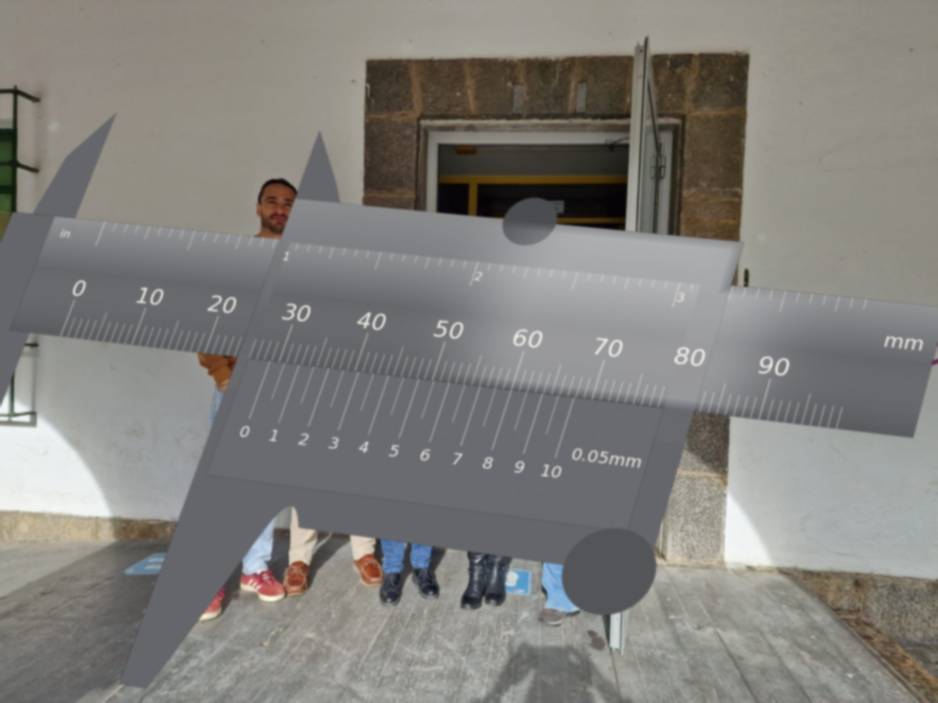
**28.8** mm
